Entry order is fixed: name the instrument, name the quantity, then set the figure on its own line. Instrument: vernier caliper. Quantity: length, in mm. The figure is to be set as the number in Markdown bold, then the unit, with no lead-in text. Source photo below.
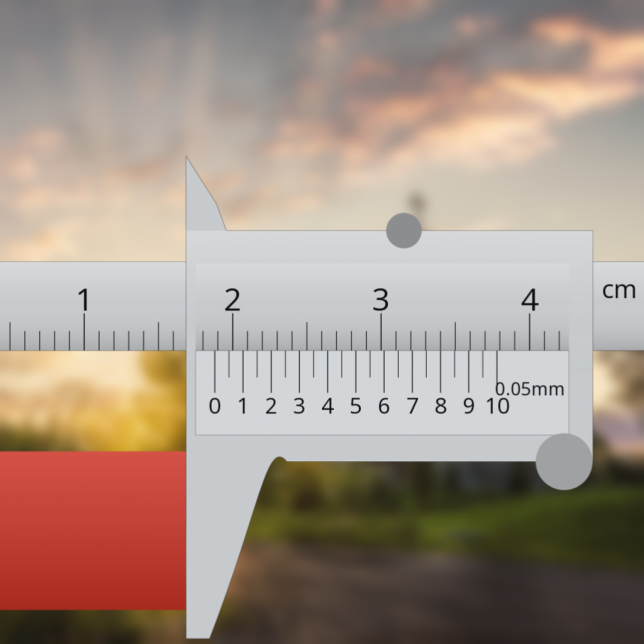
**18.8** mm
